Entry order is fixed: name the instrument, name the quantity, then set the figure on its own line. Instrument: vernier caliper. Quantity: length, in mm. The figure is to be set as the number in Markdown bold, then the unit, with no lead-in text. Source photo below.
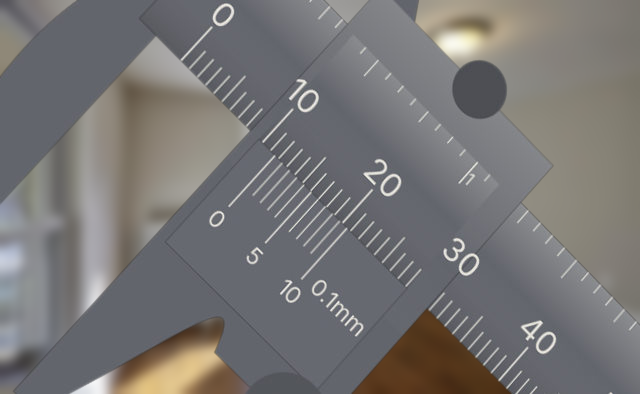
**11.6** mm
